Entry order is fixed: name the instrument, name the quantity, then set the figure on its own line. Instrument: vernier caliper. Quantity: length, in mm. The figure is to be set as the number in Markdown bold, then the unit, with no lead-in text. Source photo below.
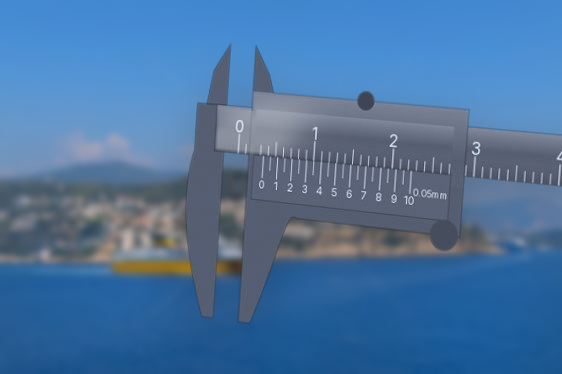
**3.4** mm
